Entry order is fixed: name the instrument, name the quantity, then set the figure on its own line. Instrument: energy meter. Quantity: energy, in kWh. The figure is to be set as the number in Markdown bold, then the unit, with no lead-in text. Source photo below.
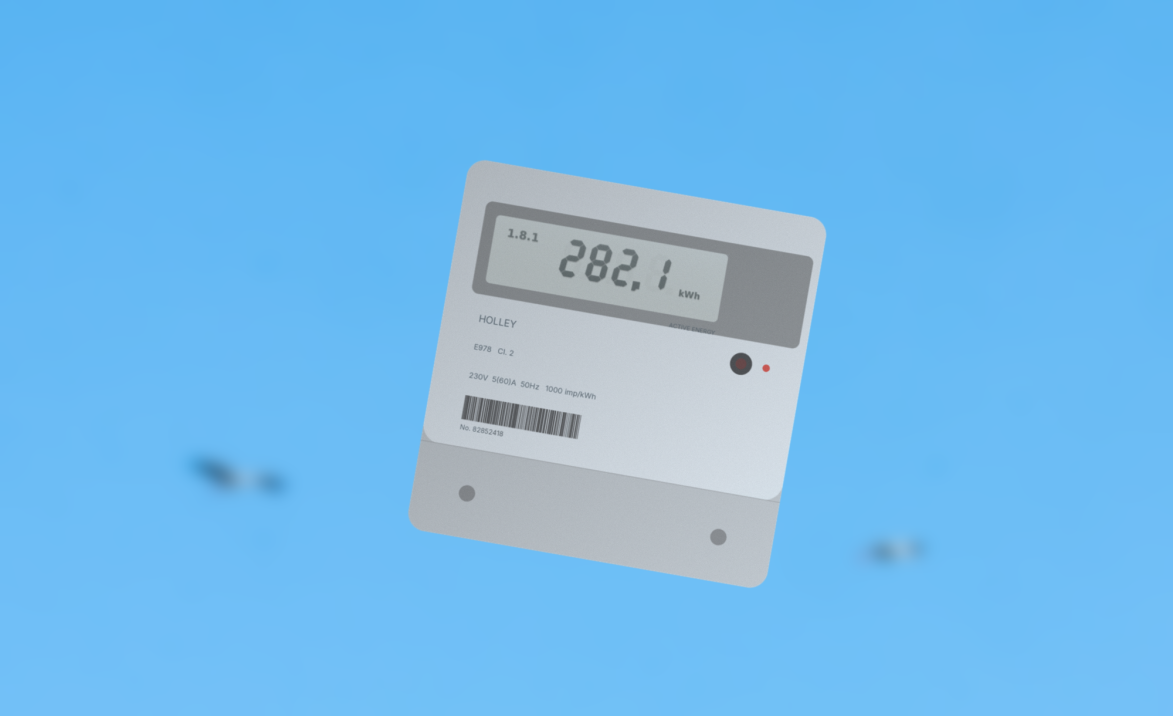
**282.1** kWh
